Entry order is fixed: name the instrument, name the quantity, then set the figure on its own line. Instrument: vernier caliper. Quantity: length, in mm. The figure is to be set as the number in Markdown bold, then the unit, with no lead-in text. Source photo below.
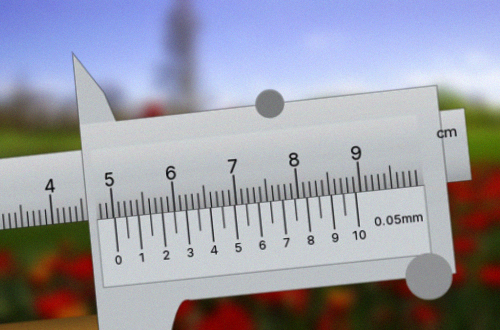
**50.2** mm
